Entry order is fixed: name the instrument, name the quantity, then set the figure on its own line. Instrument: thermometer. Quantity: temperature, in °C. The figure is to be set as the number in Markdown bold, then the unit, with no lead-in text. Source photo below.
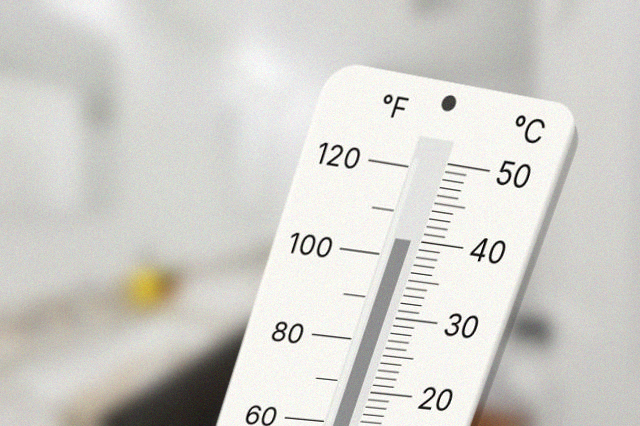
**40** °C
